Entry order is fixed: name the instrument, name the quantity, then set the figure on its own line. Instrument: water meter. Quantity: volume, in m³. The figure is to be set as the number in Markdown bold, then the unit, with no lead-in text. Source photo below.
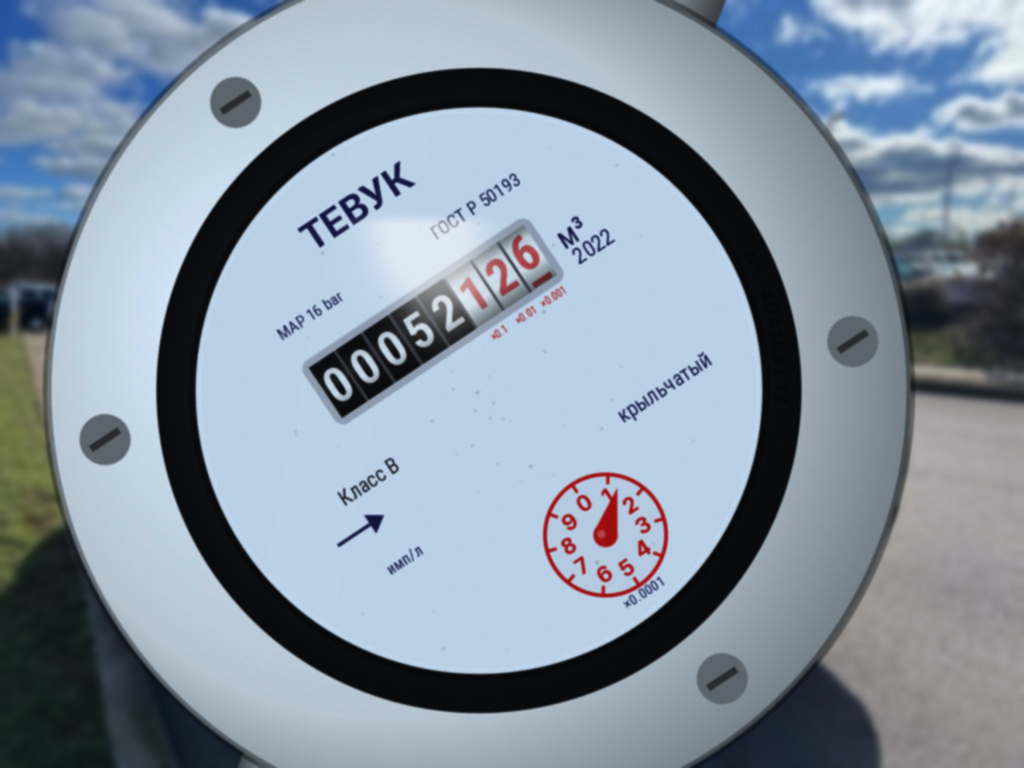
**52.1261** m³
